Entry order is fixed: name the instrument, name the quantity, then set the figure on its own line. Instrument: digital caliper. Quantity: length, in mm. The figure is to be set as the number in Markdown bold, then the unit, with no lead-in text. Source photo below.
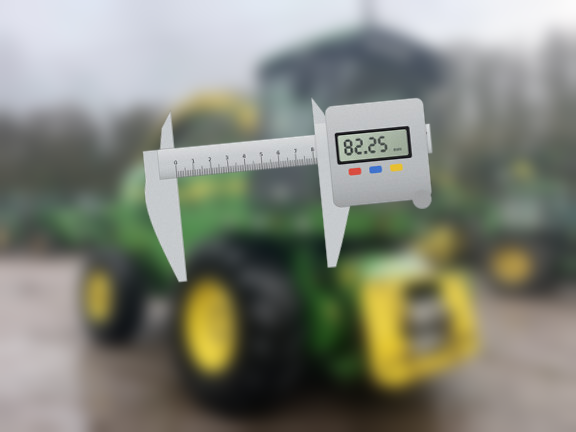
**82.25** mm
